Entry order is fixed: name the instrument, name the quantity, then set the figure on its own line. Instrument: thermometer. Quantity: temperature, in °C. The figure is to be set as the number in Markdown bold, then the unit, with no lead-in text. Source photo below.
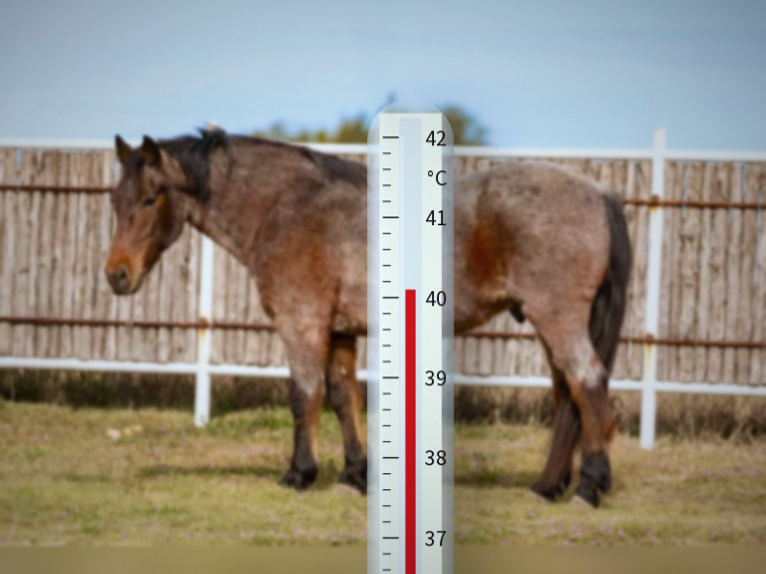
**40.1** °C
